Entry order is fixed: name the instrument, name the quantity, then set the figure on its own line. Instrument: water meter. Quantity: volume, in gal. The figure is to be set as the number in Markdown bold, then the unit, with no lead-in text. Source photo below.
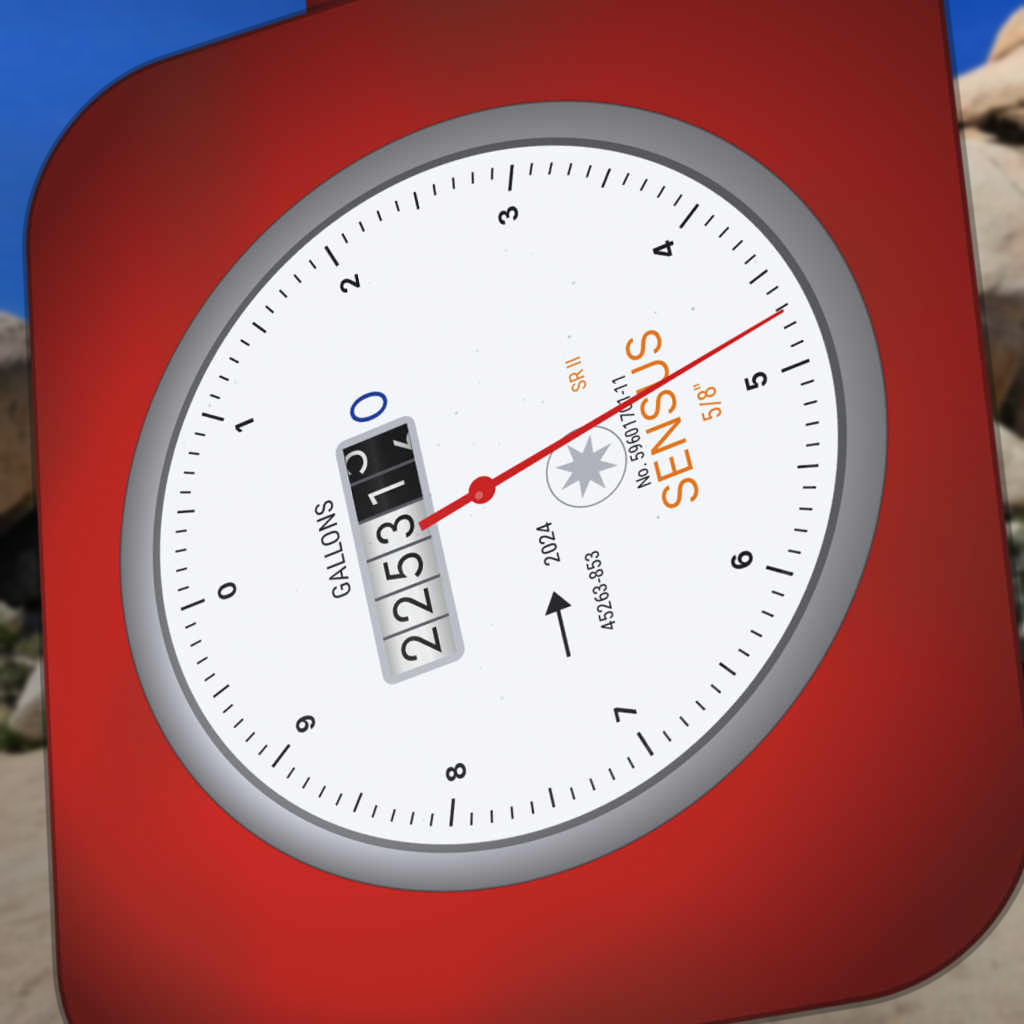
**2253154.7** gal
